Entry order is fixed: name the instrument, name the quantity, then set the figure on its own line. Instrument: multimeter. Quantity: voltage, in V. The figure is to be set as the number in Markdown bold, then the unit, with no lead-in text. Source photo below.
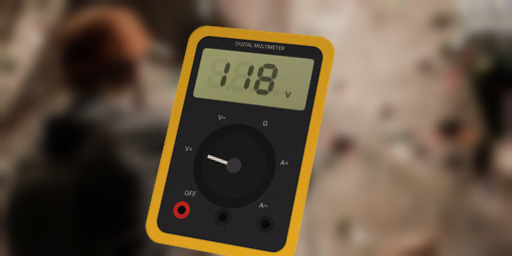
**118** V
